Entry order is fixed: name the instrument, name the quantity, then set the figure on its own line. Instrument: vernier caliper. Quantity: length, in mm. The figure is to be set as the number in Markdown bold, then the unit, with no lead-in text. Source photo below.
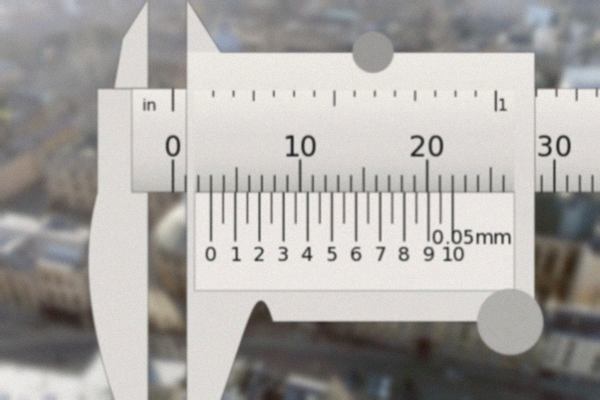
**3.0** mm
